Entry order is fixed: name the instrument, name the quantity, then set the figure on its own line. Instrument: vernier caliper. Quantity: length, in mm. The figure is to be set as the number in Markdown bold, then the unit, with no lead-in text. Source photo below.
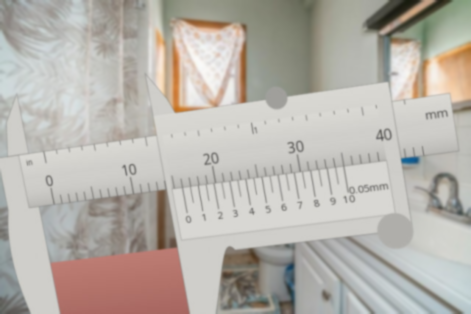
**16.0** mm
